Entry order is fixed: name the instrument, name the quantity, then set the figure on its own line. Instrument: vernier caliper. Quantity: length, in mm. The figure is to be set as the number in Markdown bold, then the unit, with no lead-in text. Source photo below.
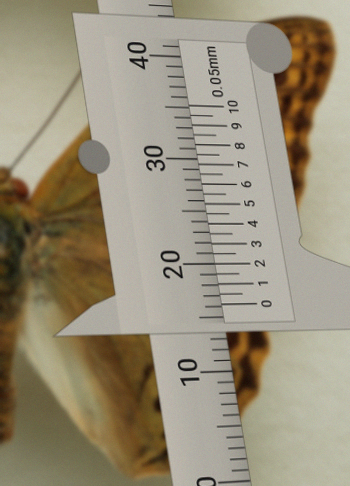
**16.2** mm
